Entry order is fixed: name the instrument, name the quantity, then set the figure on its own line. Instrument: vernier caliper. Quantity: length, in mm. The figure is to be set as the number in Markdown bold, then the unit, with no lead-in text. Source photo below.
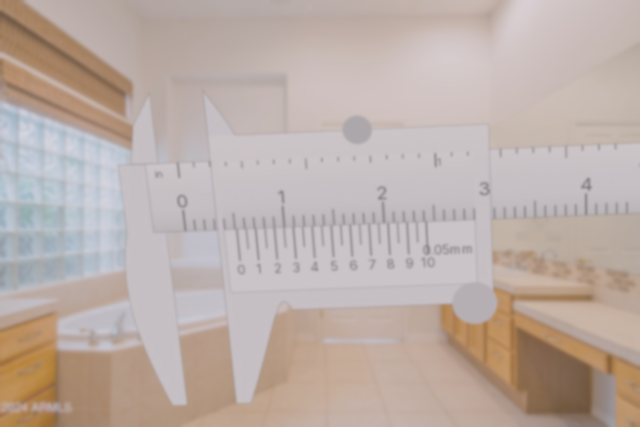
**5.2** mm
